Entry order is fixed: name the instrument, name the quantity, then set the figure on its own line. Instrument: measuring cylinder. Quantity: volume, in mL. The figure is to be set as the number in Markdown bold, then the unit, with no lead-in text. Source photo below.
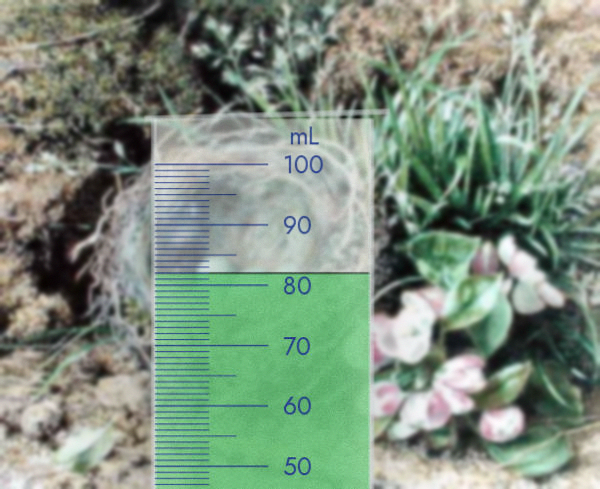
**82** mL
